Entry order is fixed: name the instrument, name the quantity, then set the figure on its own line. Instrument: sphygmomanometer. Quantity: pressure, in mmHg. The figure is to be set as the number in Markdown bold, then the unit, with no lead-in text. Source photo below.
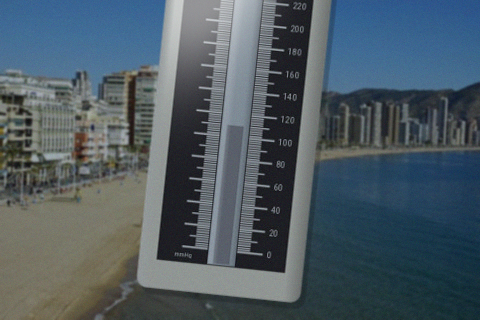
**110** mmHg
